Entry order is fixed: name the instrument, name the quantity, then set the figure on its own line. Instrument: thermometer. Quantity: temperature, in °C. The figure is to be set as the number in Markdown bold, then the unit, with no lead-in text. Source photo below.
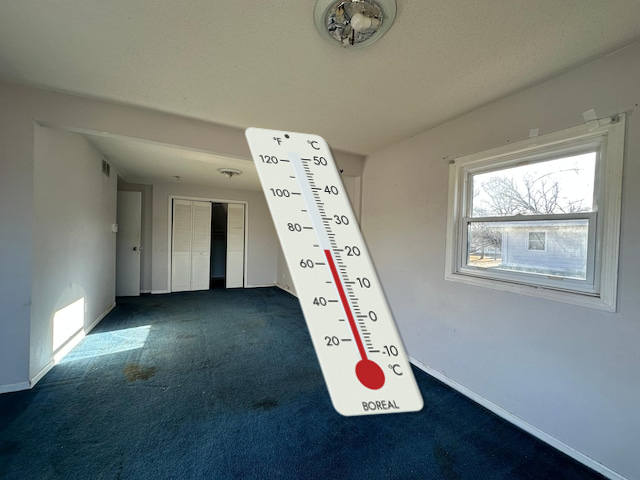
**20** °C
